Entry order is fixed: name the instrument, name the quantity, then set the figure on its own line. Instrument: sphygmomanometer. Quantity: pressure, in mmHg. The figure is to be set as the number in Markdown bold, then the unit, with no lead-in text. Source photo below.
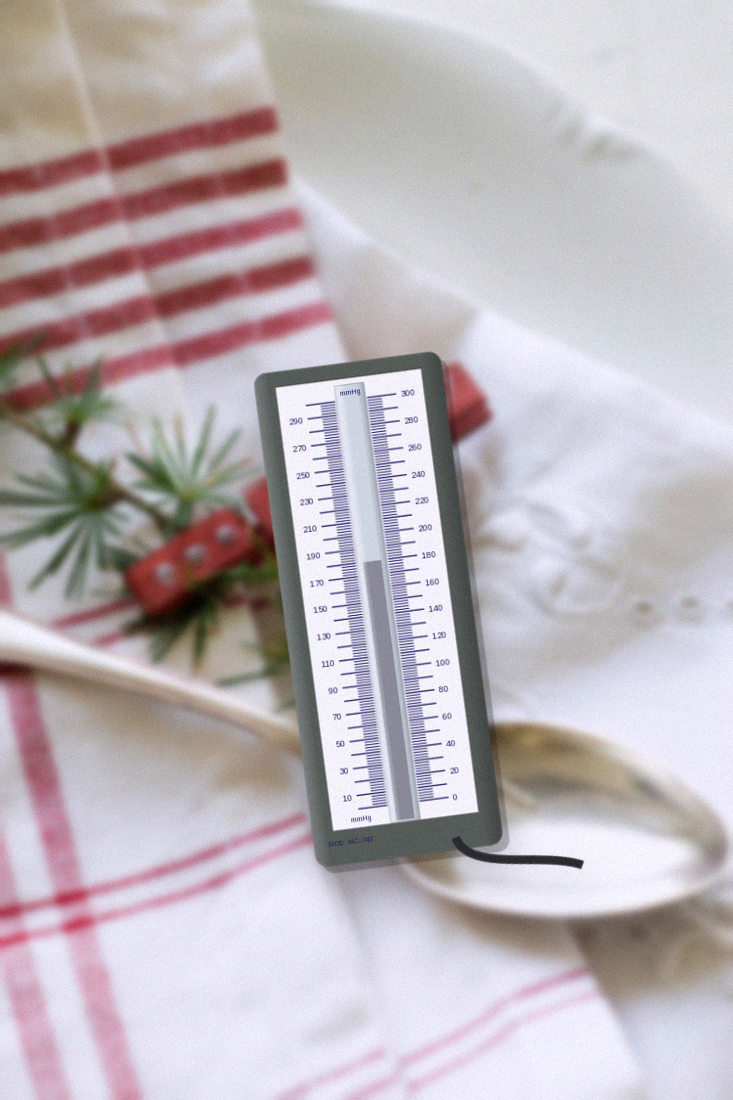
**180** mmHg
